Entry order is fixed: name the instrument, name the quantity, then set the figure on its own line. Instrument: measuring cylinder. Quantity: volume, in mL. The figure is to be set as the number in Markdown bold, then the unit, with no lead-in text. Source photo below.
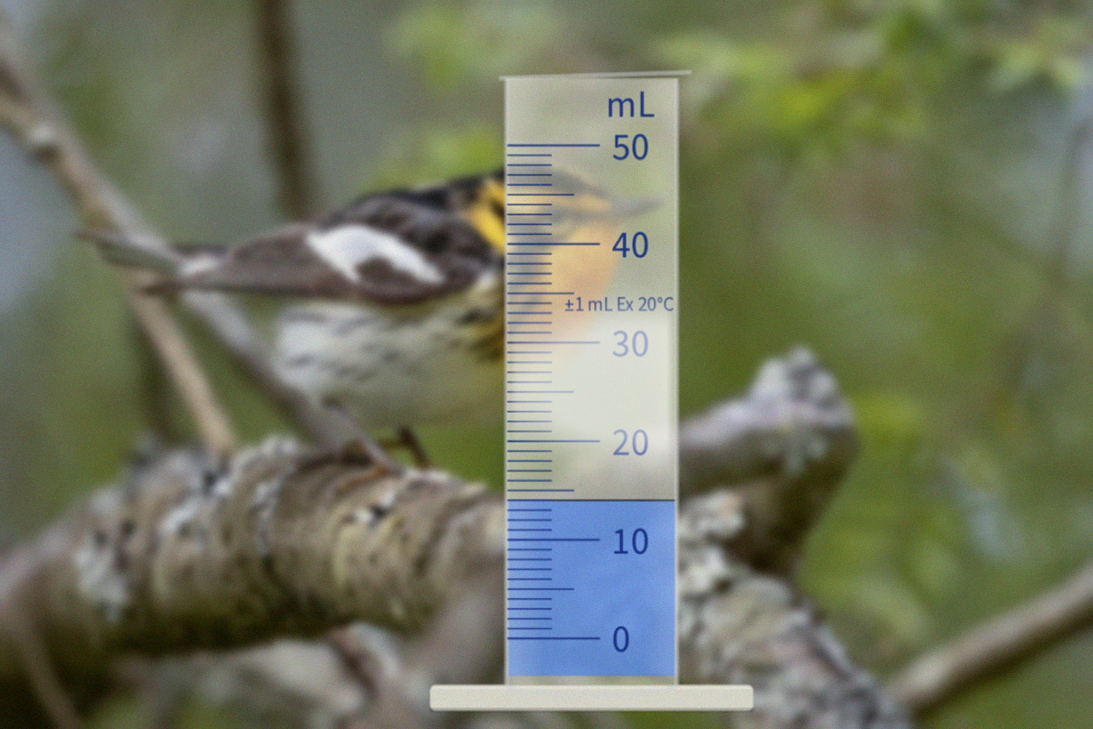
**14** mL
